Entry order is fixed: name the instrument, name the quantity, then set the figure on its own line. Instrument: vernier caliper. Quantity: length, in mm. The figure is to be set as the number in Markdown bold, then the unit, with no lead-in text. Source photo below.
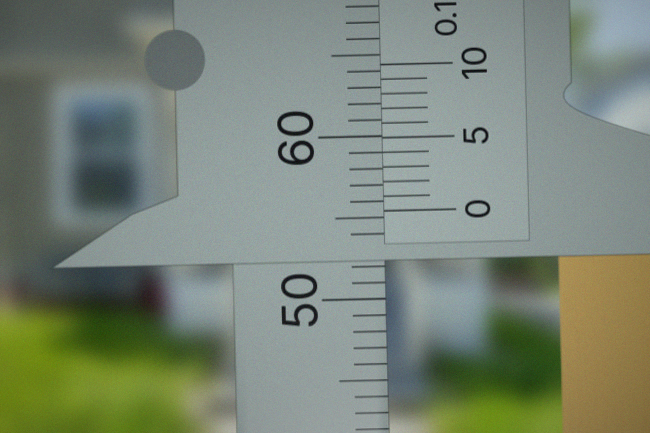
**55.4** mm
